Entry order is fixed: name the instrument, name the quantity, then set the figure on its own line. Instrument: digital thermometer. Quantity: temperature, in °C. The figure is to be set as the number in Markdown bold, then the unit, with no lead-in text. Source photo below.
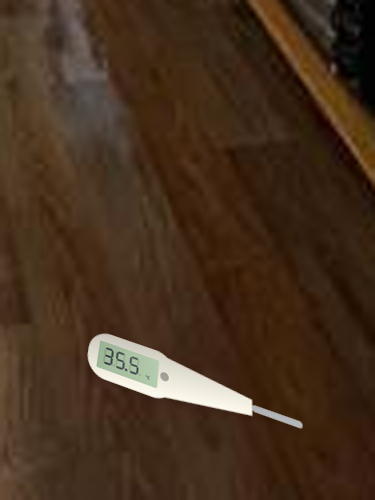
**35.5** °C
